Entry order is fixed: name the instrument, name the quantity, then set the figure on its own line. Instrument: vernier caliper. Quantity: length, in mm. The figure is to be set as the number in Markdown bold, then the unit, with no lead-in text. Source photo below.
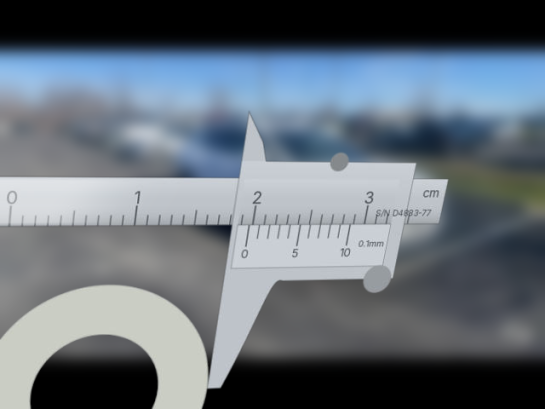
**19.7** mm
